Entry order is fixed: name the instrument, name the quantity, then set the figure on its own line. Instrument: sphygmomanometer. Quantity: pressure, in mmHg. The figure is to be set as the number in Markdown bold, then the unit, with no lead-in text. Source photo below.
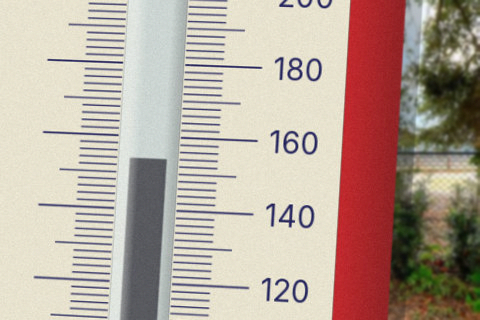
**154** mmHg
